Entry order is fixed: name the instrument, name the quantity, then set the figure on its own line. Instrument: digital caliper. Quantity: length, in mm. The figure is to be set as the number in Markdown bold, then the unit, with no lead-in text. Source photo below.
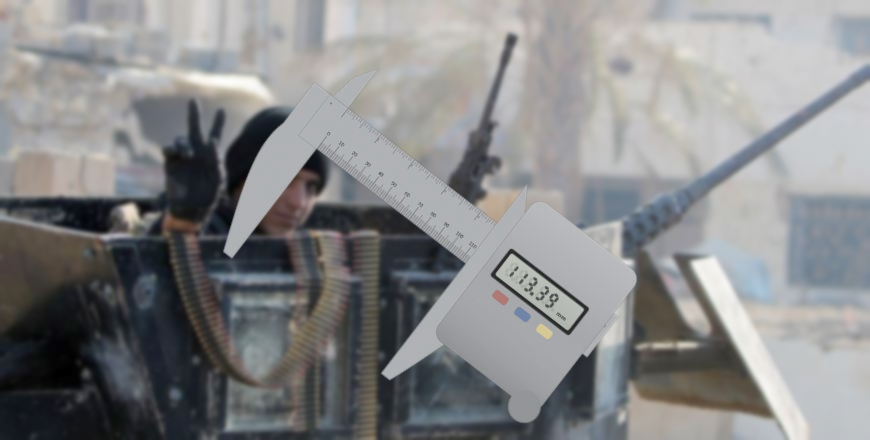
**113.39** mm
